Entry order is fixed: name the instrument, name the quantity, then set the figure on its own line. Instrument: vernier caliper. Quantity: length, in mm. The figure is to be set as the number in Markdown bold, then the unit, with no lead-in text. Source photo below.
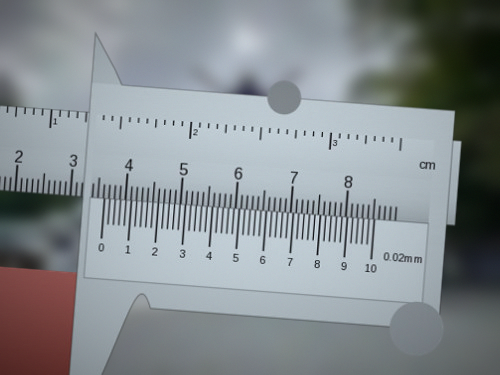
**36.2** mm
